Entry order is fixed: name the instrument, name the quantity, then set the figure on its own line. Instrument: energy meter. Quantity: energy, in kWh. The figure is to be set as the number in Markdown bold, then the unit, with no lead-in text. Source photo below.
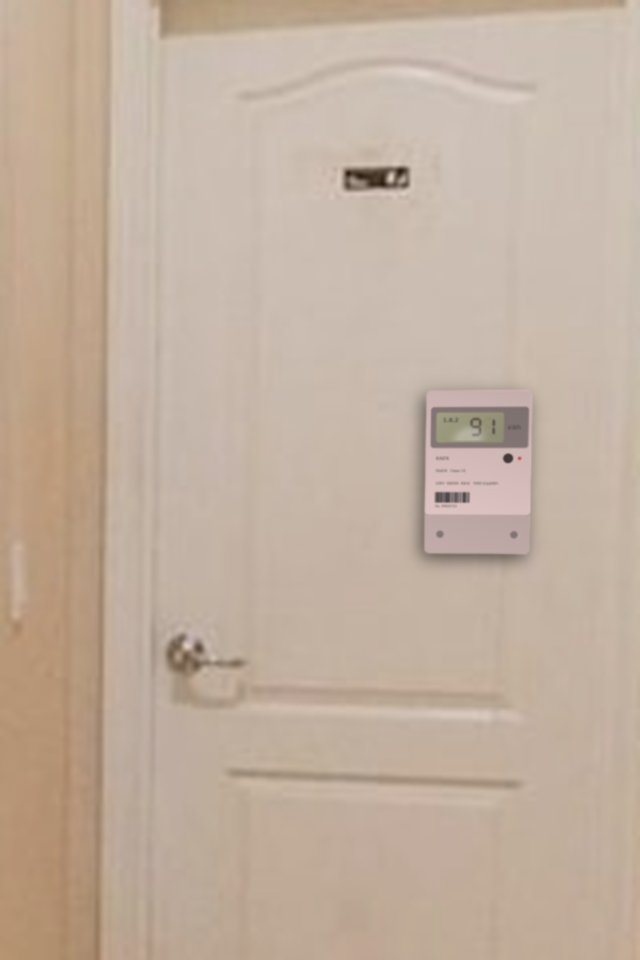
**91** kWh
